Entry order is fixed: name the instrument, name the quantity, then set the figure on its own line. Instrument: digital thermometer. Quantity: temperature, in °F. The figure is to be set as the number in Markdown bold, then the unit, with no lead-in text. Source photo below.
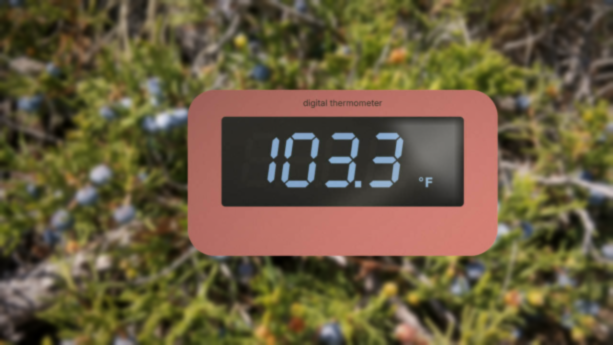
**103.3** °F
